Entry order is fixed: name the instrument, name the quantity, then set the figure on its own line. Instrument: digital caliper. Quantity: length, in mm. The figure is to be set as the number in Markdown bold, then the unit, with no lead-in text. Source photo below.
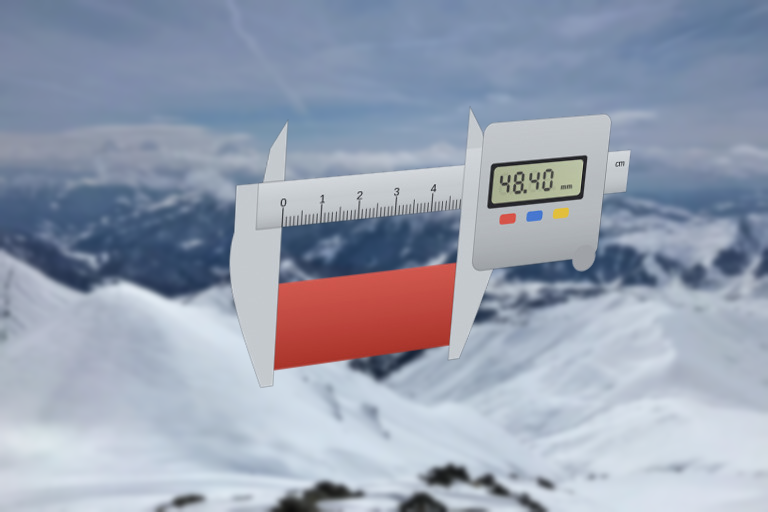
**48.40** mm
